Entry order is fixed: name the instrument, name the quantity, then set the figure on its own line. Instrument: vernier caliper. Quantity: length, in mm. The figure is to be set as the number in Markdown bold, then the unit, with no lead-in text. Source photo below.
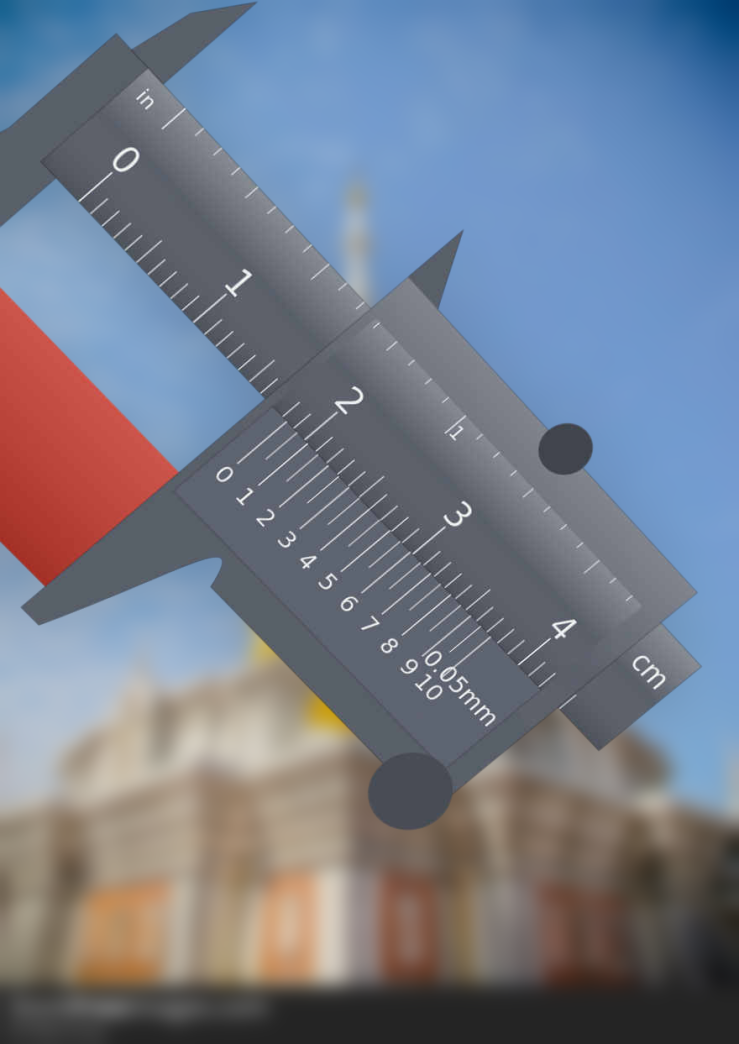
**18.4** mm
